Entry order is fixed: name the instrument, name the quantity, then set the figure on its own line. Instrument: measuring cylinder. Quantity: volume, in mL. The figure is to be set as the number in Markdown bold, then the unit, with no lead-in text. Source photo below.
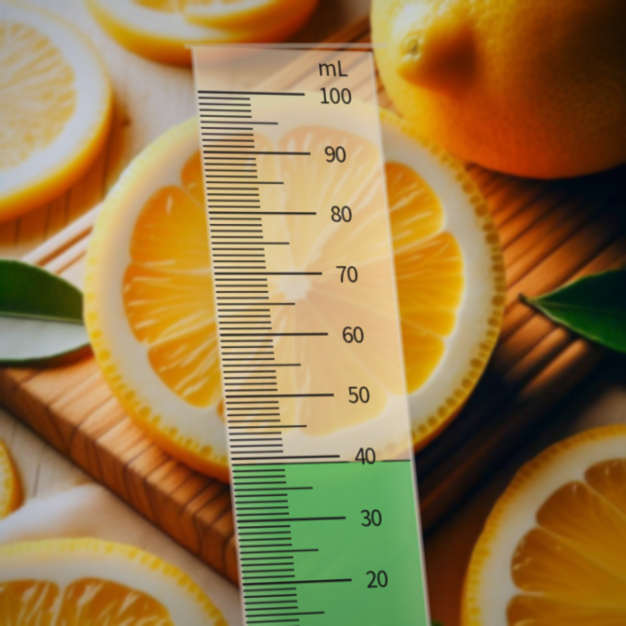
**39** mL
